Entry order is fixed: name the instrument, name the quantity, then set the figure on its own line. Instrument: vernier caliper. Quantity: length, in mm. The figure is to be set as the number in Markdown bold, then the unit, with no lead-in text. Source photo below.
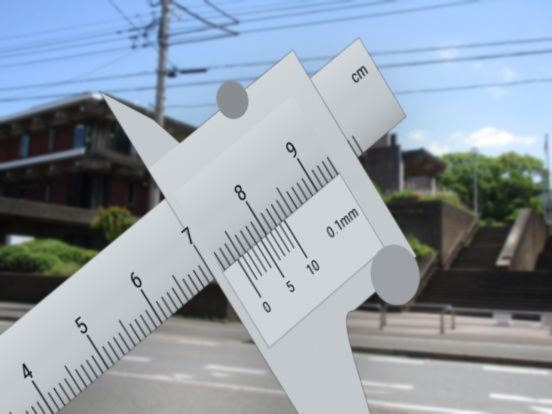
**74.4** mm
